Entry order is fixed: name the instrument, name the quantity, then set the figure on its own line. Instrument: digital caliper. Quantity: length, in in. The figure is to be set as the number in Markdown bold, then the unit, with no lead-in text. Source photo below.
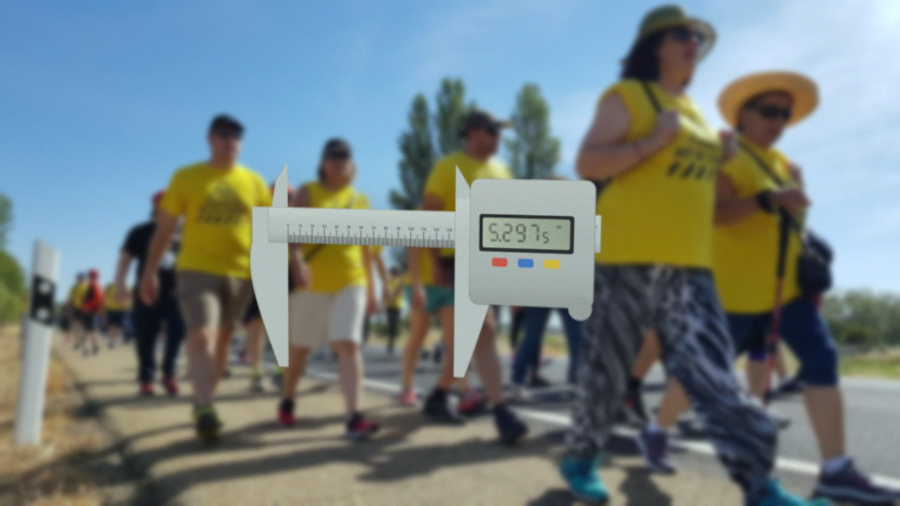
**5.2975** in
